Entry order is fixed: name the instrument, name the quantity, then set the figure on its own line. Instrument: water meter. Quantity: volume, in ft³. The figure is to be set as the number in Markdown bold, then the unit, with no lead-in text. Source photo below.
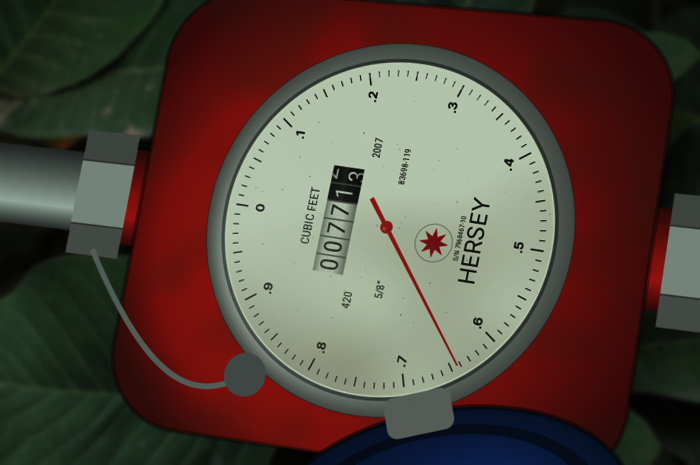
**7712.64** ft³
